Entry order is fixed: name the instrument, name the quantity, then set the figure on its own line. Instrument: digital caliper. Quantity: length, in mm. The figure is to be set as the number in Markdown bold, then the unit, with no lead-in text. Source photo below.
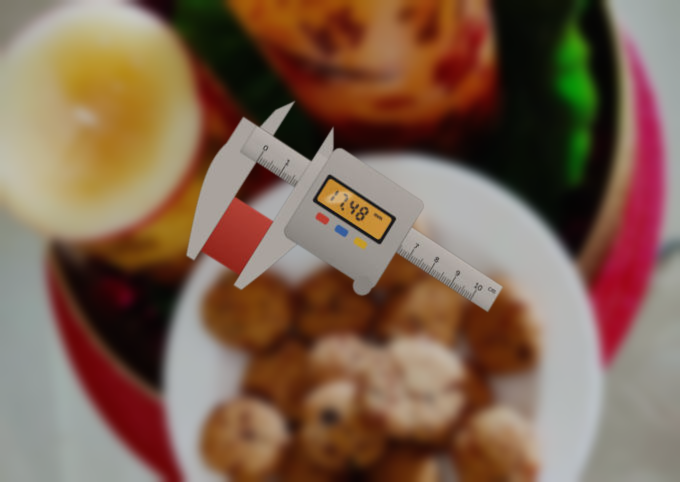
**17.48** mm
